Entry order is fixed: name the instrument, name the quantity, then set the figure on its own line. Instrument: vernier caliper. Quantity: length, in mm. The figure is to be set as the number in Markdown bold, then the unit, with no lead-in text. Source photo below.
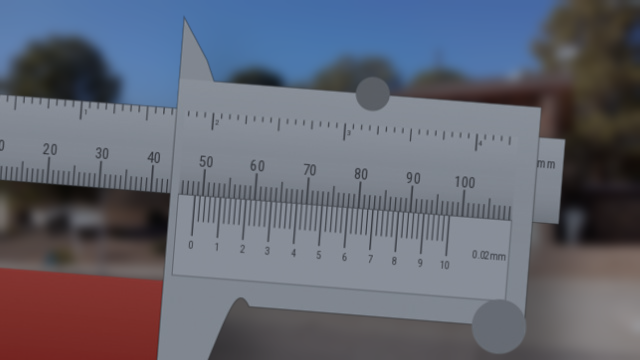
**48.5** mm
